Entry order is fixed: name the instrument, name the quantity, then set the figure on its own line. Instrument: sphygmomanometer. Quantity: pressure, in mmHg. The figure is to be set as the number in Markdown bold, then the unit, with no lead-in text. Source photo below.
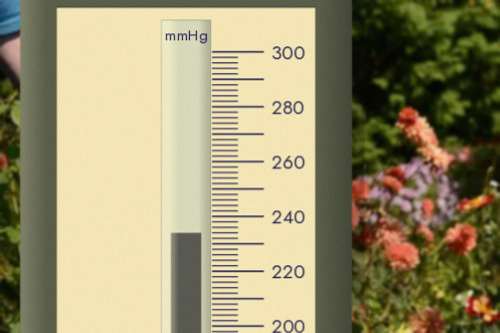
**234** mmHg
